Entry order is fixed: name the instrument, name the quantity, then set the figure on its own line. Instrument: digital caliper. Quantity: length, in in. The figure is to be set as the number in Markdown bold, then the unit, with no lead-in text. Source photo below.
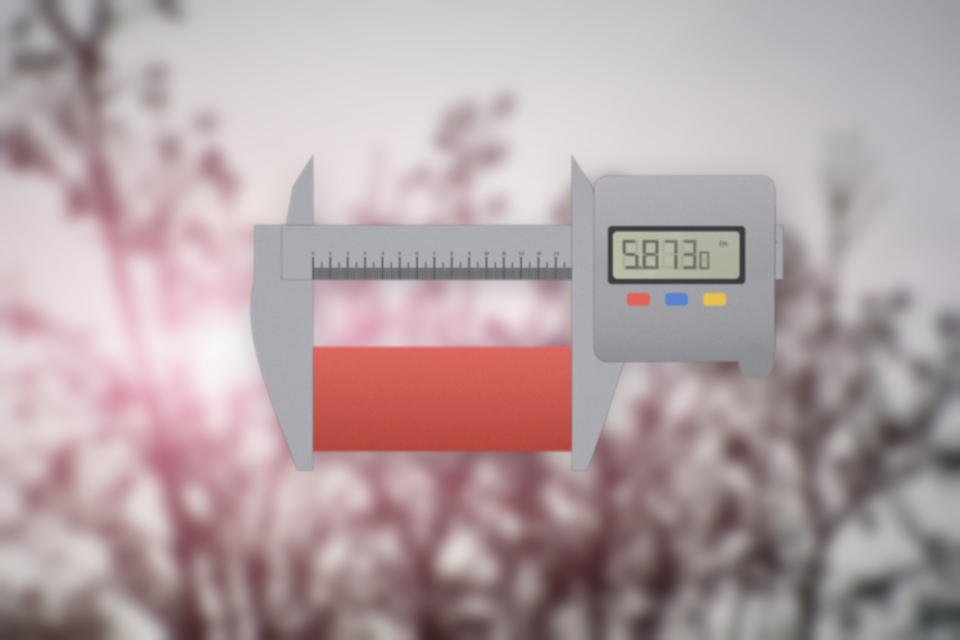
**5.8730** in
